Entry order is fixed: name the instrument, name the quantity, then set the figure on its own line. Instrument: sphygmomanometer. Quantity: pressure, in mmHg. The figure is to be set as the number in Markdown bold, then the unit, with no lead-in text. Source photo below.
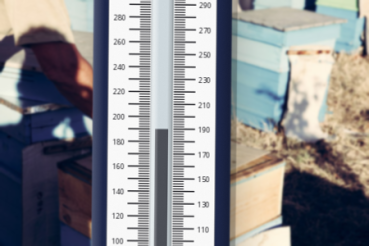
**190** mmHg
